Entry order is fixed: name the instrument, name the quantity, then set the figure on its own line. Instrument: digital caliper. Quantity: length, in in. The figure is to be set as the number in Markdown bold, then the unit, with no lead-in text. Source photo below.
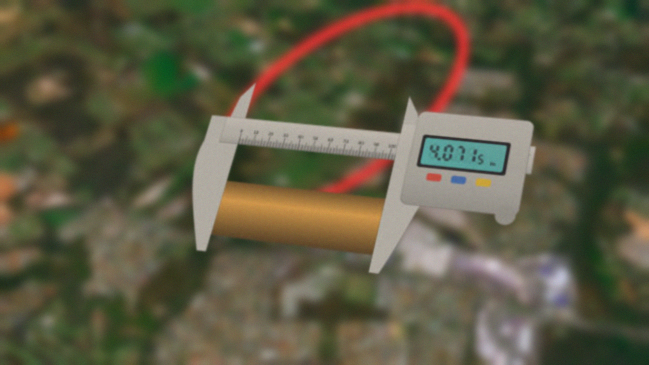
**4.0715** in
